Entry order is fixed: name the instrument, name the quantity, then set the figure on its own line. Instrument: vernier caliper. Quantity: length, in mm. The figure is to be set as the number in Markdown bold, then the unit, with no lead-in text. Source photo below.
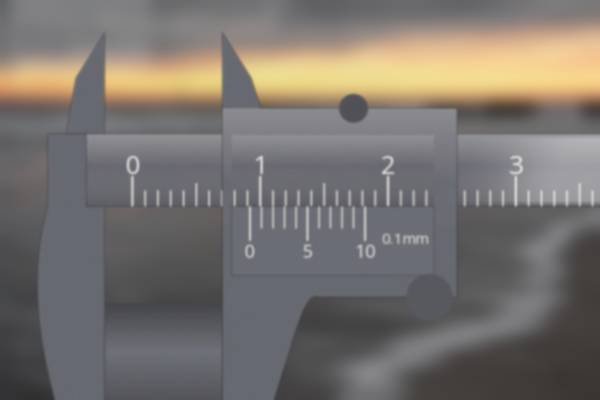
**9.2** mm
